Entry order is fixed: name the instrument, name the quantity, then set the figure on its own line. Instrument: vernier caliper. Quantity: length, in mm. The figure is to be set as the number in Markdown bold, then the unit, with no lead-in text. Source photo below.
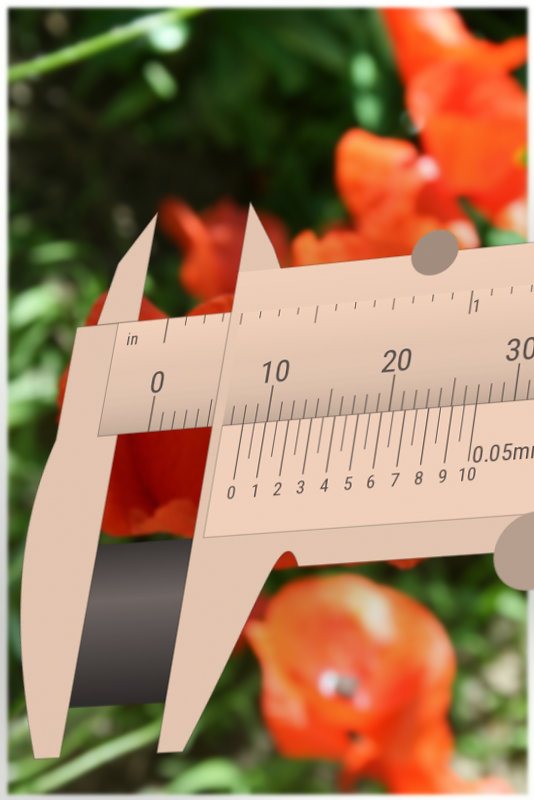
**8.0** mm
